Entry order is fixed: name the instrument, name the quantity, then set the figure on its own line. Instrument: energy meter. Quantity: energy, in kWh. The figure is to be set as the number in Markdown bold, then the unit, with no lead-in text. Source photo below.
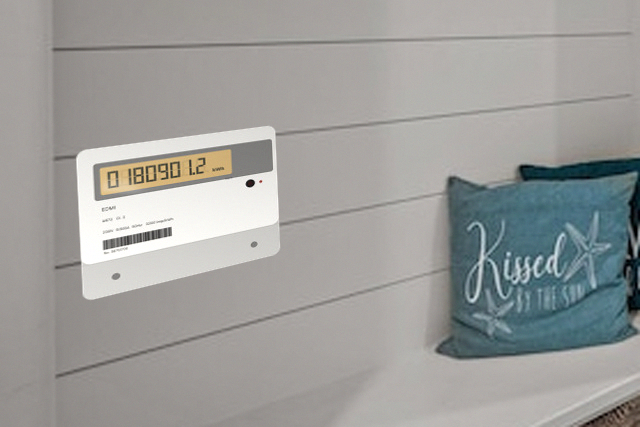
**180901.2** kWh
